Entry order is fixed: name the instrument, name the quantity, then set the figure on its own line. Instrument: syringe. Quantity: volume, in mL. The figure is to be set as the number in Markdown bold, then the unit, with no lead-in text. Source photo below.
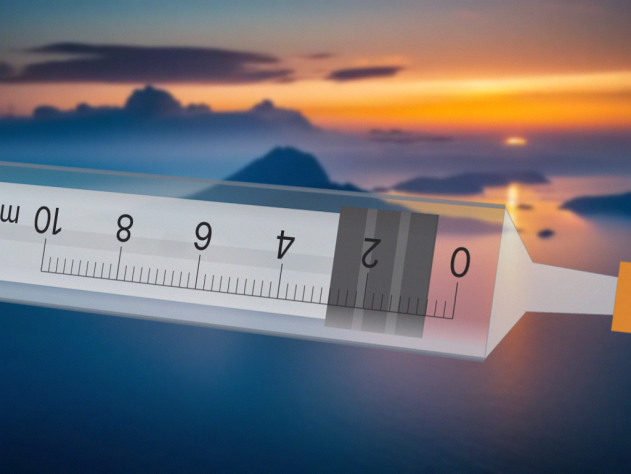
**0.6** mL
